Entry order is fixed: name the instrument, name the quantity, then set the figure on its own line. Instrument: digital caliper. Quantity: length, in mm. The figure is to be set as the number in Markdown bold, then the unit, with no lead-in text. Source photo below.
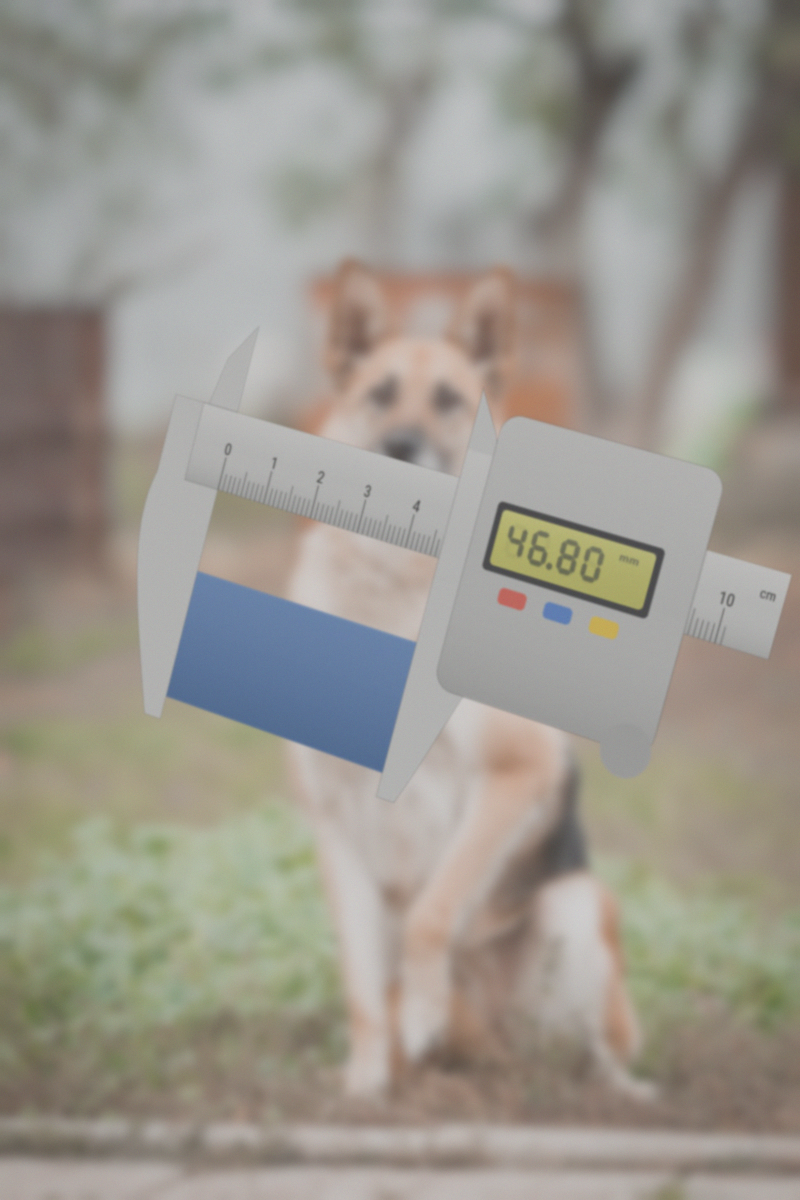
**46.80** mm
